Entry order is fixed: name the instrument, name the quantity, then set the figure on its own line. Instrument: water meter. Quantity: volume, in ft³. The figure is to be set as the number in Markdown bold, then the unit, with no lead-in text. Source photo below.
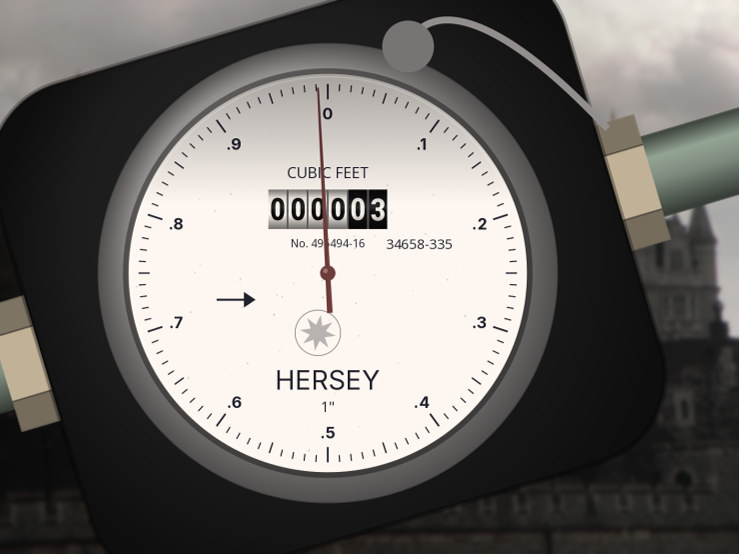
**2.99** ft³
